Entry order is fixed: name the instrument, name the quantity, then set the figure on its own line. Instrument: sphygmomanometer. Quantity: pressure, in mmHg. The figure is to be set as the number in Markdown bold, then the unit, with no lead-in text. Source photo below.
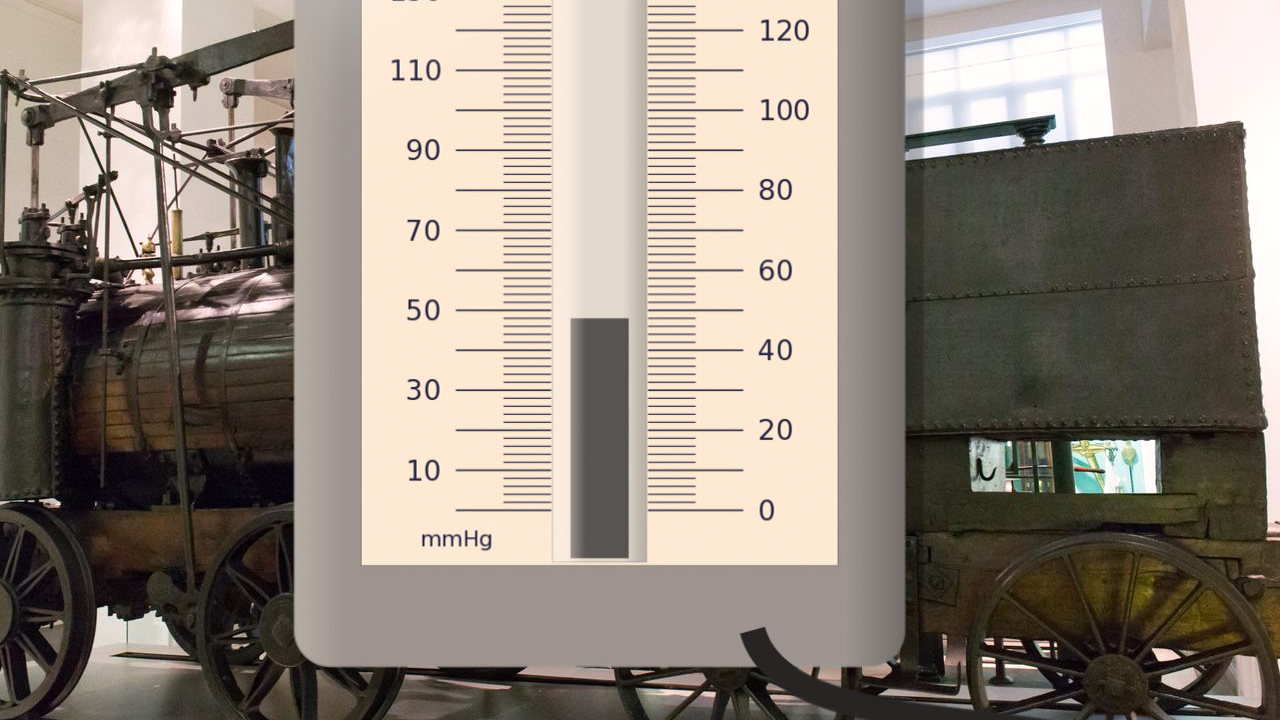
**48** mmHg
